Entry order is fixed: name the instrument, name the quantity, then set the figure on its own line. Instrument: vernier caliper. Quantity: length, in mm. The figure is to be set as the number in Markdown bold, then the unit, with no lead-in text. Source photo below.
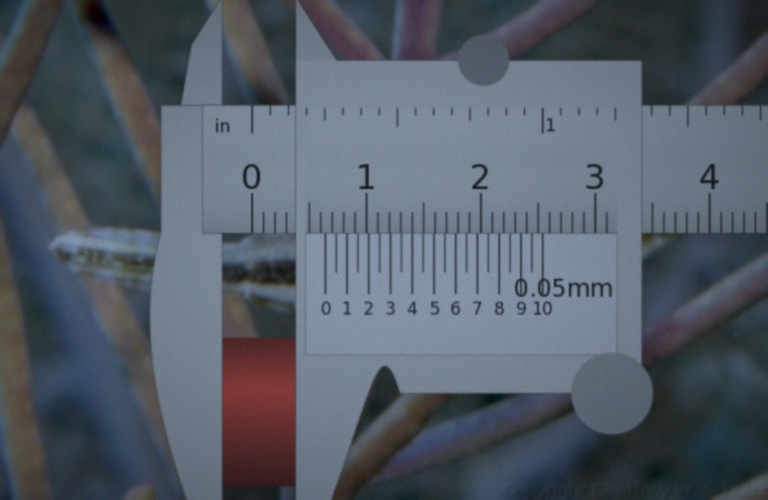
**6.4** mm
